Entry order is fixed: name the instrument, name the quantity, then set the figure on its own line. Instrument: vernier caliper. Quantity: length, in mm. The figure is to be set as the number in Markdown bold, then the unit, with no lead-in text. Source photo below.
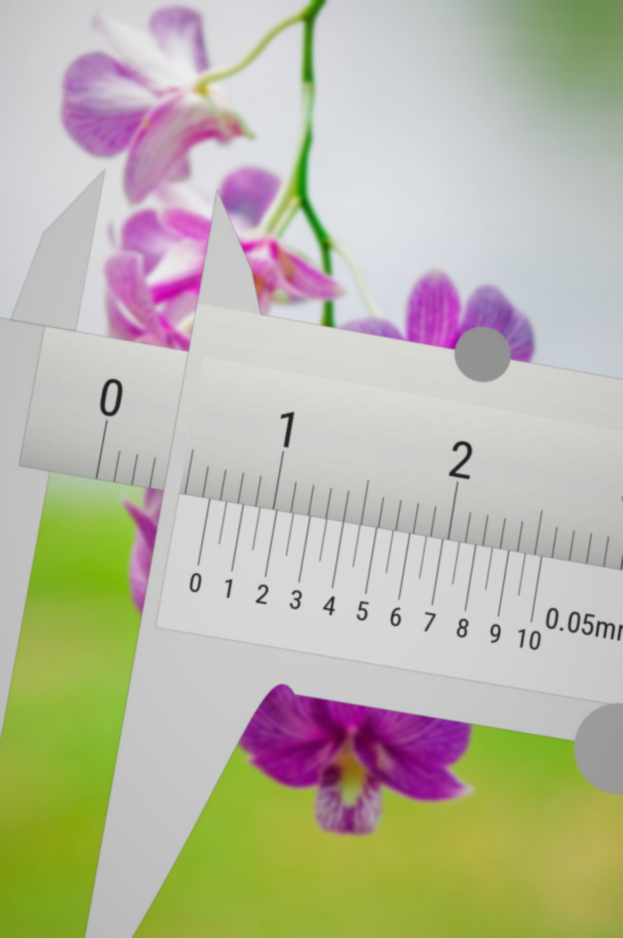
**6.4** mm
